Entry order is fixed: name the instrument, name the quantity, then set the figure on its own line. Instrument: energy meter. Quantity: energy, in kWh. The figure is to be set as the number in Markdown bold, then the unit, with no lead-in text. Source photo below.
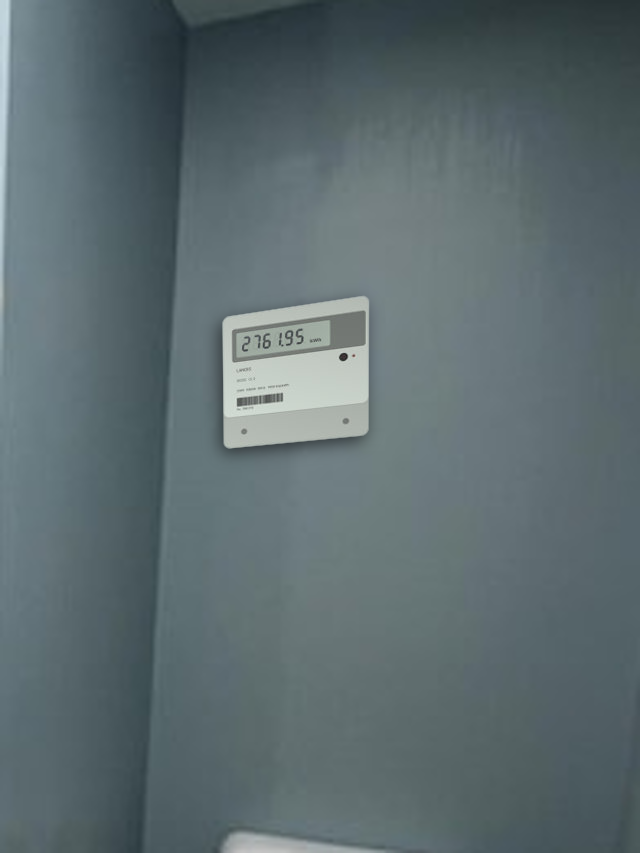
**2761.95** kWh
